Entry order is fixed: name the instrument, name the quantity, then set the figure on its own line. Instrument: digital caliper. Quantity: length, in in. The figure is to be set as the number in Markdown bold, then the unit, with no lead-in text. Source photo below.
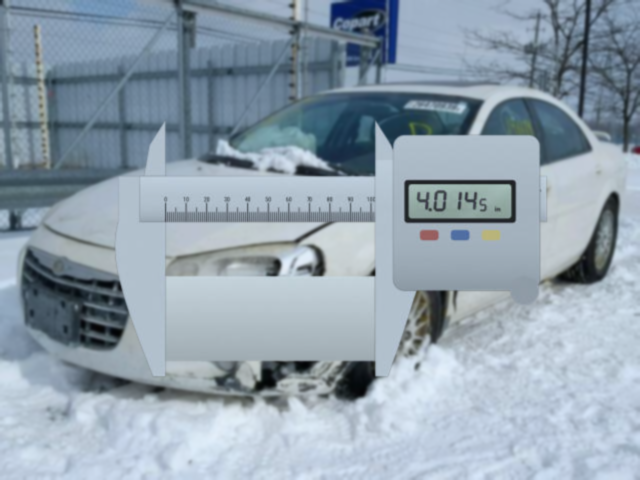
**4.0145** in
